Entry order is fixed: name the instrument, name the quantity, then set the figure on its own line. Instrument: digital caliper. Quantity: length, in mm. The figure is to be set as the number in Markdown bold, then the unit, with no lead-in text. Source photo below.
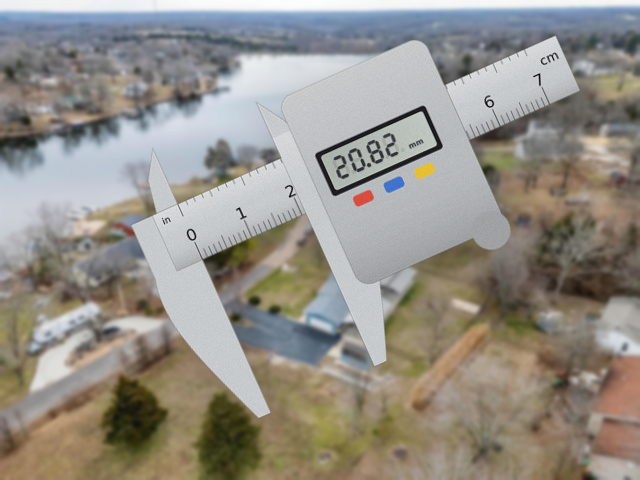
**20.82** mm
